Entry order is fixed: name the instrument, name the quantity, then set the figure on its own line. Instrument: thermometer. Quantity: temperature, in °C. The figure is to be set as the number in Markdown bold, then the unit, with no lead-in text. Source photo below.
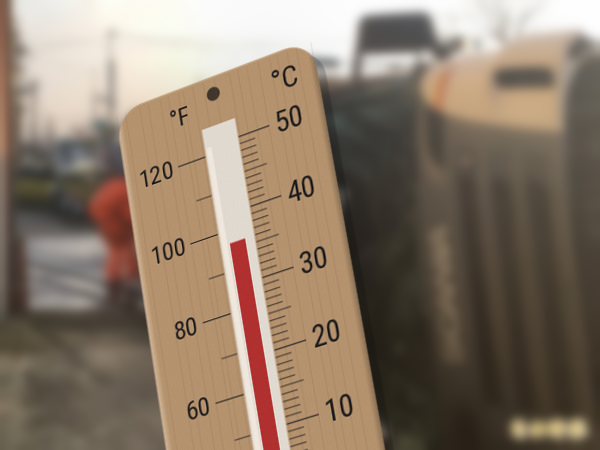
**36** °C
